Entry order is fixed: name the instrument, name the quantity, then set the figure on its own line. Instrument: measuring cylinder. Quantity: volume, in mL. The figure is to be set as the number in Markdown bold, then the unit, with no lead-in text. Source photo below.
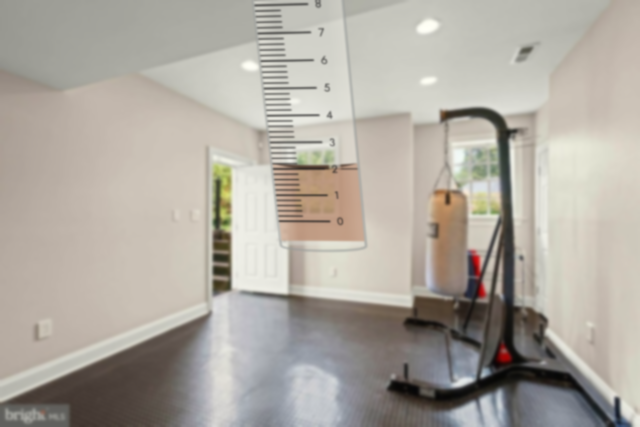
**2** mL
